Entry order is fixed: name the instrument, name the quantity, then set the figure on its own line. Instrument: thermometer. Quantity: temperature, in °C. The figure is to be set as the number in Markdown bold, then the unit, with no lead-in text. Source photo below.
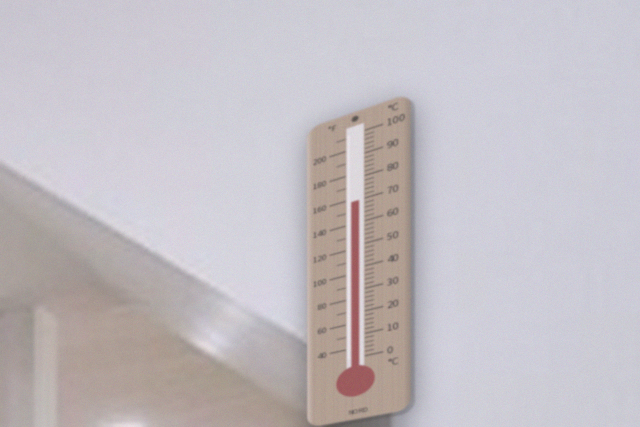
**70** °C
